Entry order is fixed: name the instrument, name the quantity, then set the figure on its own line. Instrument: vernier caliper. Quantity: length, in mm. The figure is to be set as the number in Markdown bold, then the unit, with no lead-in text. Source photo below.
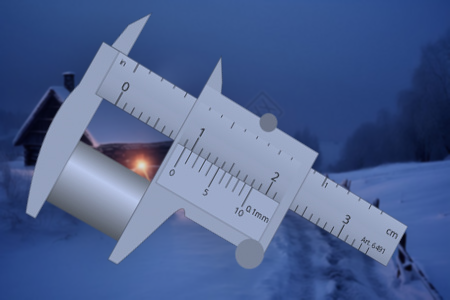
**9.2** mm
